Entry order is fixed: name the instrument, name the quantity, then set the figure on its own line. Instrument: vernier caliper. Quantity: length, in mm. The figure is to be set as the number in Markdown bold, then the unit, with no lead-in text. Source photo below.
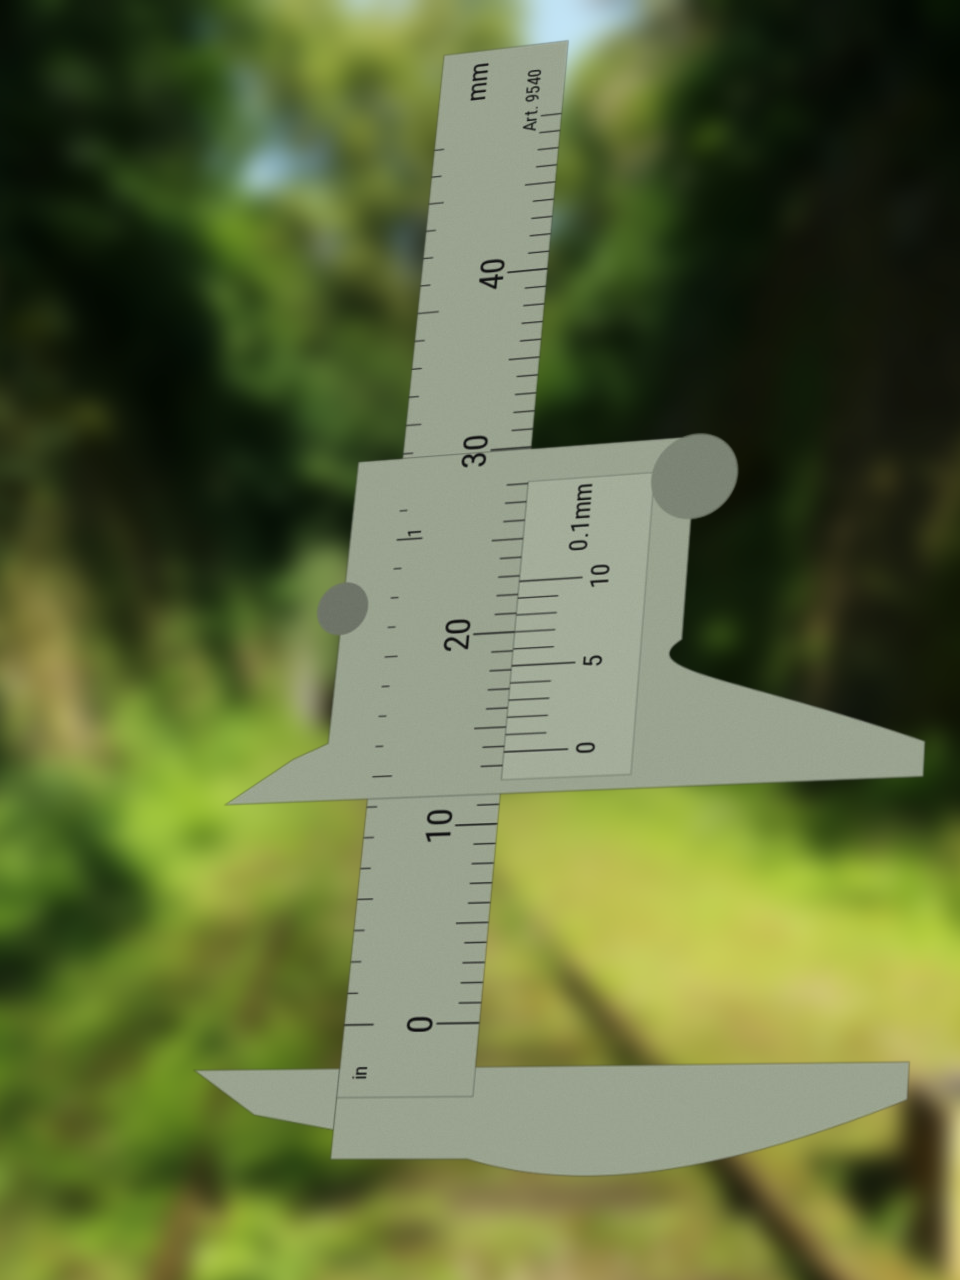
**13.7** mm
